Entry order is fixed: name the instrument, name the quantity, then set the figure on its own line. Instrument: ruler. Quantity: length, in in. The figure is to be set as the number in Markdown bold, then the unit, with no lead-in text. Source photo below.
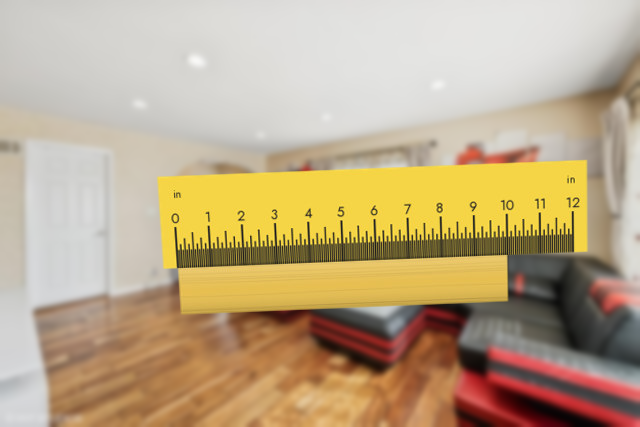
**10** in
